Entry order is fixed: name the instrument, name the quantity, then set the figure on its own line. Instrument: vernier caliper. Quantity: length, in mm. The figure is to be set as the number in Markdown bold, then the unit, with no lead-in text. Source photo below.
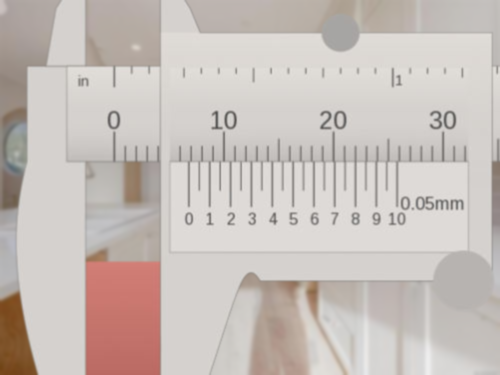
**6.8** mm
